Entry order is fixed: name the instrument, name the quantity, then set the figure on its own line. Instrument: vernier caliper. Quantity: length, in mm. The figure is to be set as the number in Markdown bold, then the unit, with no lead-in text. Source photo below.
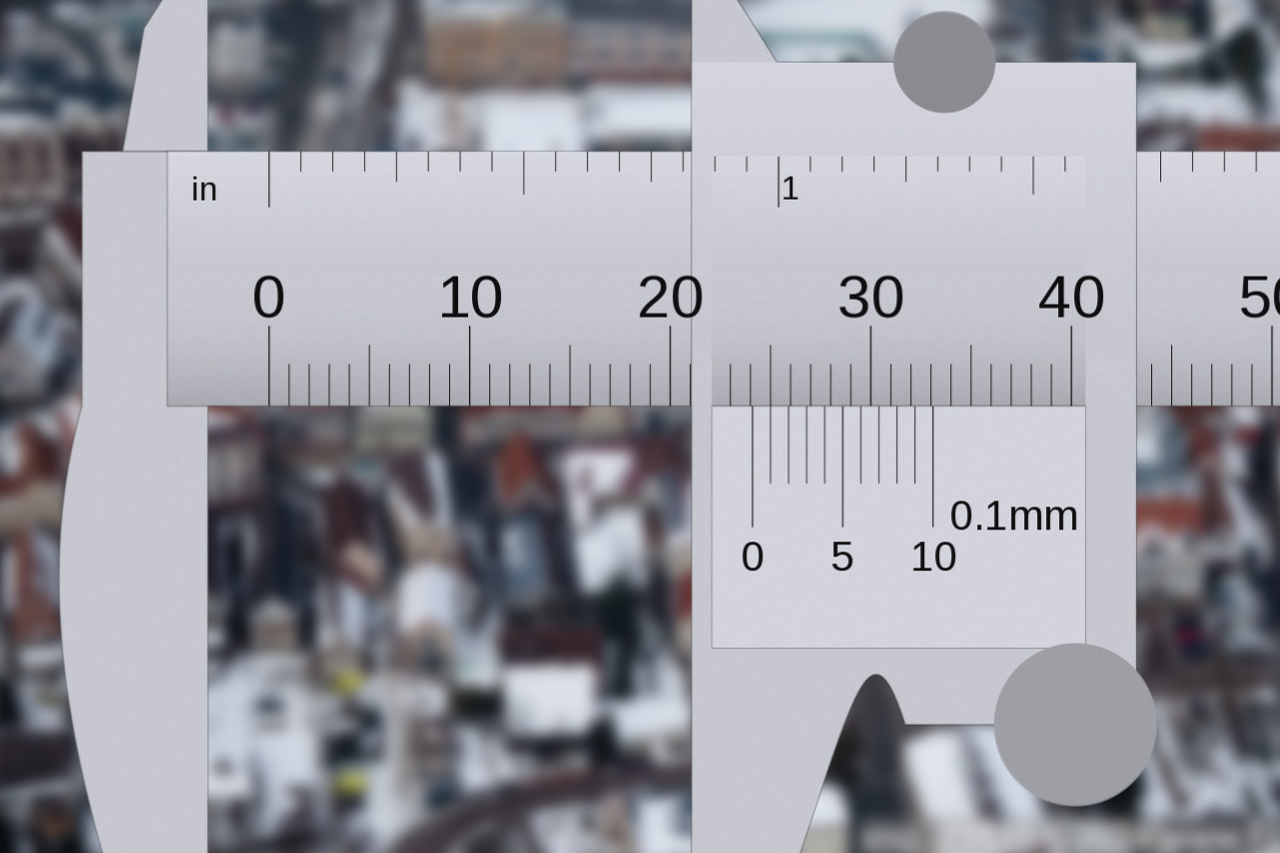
**24.1** mm
